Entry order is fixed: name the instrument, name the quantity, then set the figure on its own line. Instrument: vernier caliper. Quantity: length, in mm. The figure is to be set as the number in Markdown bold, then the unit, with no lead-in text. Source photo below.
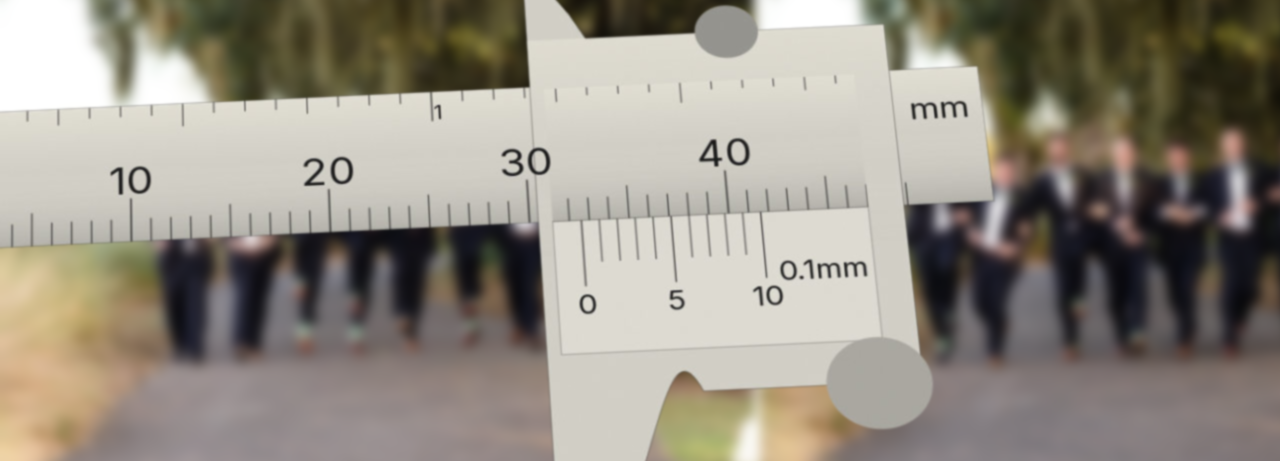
**32.6** mm
